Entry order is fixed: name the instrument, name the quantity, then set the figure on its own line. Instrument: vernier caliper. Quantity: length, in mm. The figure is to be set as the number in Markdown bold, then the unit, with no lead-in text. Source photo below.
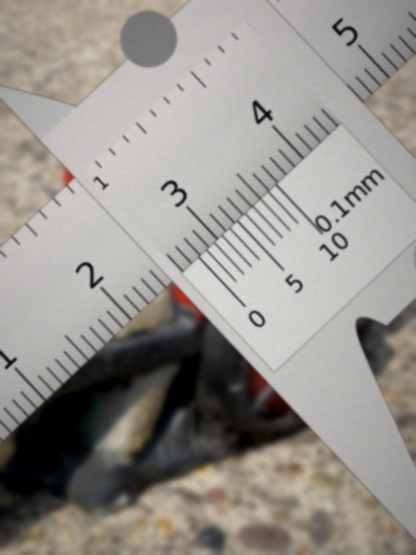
**27.8** mm
